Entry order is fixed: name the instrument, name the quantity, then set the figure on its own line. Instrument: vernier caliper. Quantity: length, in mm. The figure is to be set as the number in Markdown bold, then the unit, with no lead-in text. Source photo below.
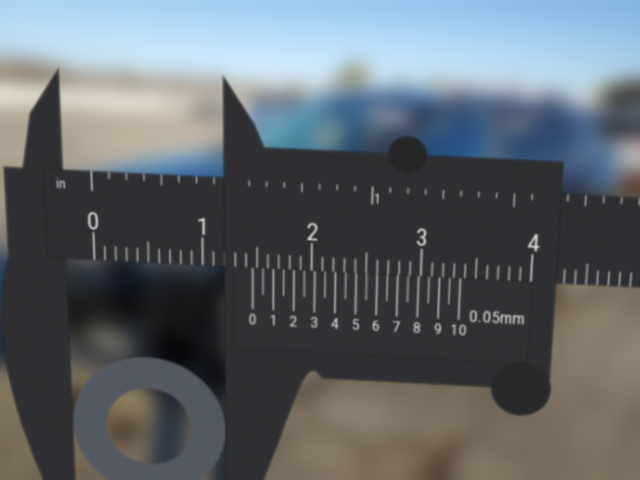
**14.6** mm
